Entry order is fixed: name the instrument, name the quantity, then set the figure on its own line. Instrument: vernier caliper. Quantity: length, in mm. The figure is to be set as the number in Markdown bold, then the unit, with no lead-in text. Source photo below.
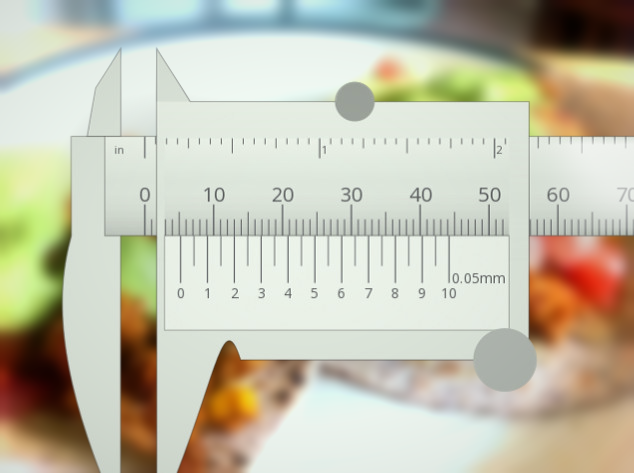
**5.2** mm
